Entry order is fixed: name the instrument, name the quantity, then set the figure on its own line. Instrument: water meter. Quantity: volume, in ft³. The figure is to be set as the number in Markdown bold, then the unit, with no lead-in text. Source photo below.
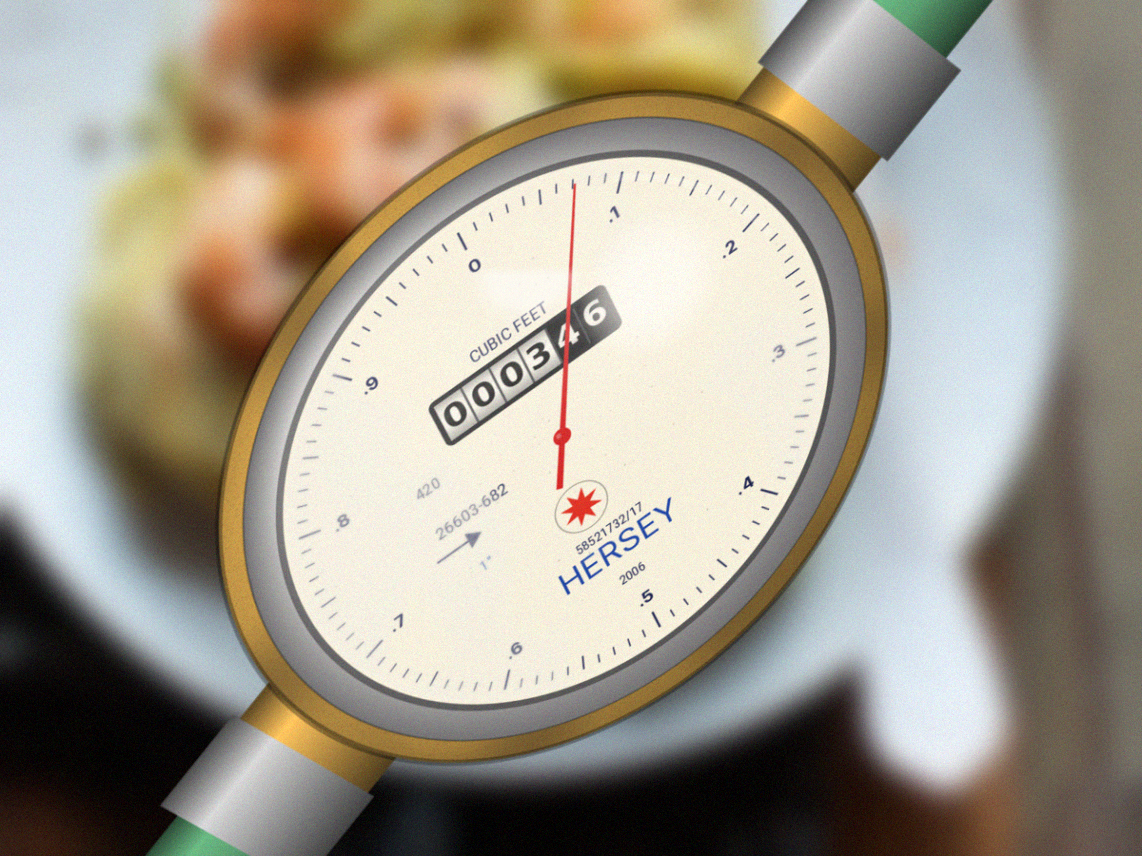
**346.07** ft³
